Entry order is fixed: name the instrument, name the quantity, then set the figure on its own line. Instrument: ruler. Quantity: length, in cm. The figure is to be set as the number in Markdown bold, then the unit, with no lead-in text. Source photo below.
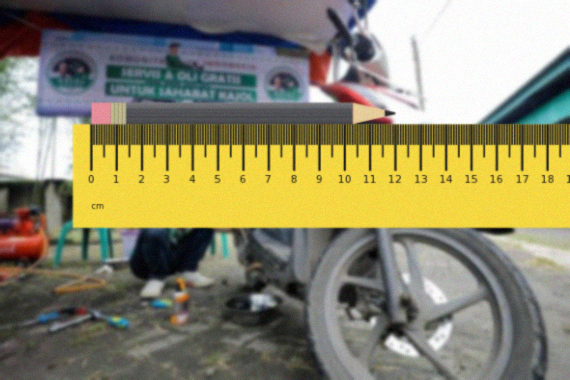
**12** cm
